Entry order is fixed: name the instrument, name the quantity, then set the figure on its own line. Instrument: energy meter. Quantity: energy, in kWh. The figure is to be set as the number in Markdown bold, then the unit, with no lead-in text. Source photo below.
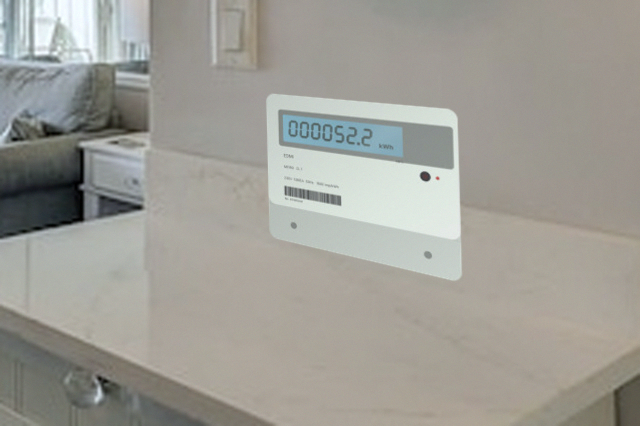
**52.2** kWh
